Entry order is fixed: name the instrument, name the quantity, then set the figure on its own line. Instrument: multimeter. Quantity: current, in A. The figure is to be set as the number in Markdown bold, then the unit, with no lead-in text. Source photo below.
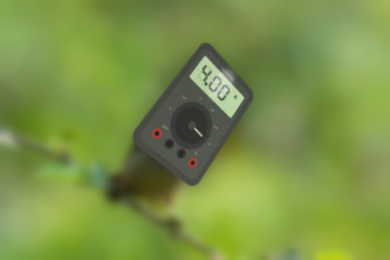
**4.00** A
